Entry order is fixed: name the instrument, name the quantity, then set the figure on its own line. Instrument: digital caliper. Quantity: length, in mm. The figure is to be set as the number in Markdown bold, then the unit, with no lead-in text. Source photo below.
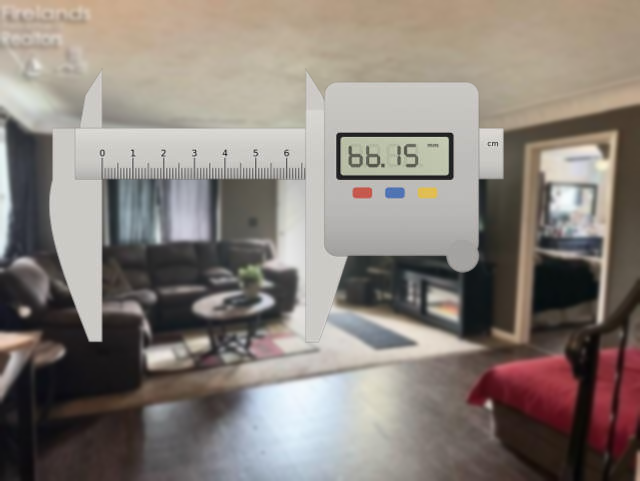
**66.15** mm
